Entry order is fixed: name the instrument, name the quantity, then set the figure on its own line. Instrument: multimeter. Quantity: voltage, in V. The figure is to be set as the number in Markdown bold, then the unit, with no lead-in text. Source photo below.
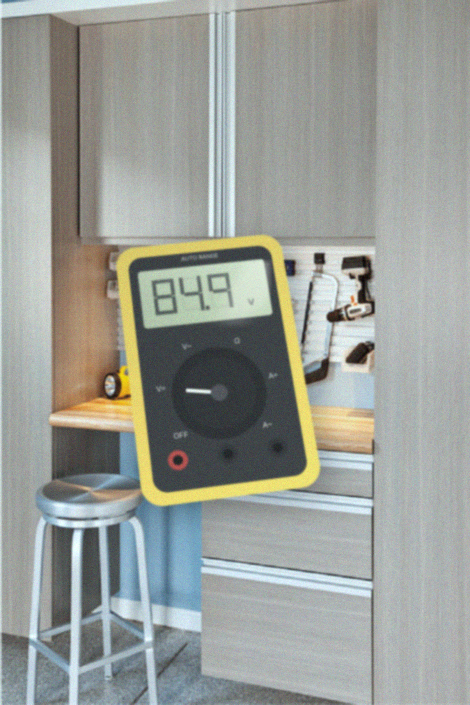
**84.9** V
